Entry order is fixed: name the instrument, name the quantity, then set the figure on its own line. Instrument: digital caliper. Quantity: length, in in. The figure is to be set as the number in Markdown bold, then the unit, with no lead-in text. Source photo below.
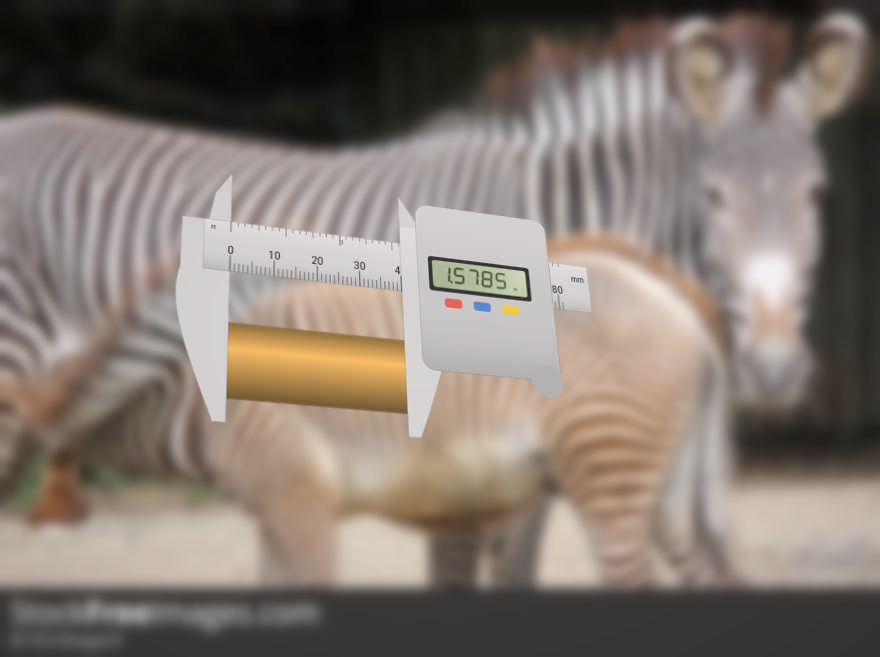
**1.5785** in
